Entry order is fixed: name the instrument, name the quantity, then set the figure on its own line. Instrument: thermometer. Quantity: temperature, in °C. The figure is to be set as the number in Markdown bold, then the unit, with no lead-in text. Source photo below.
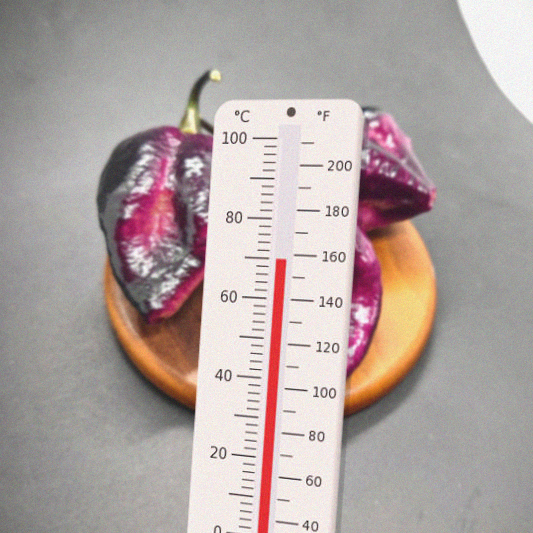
**70** °C
